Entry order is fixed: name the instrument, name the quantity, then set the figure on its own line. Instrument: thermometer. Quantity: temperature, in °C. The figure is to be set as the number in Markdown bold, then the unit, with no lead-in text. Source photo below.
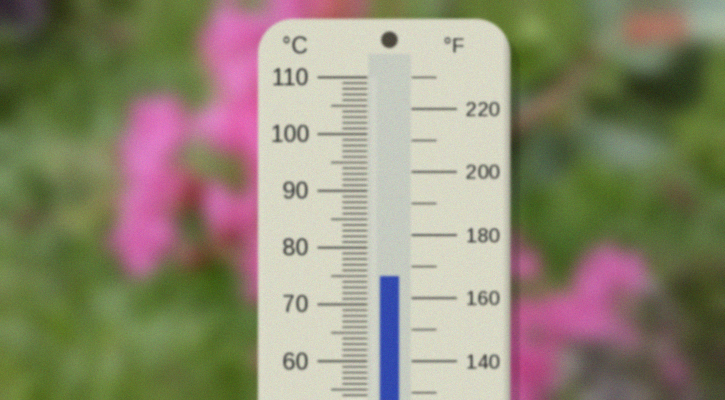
**75** °C
